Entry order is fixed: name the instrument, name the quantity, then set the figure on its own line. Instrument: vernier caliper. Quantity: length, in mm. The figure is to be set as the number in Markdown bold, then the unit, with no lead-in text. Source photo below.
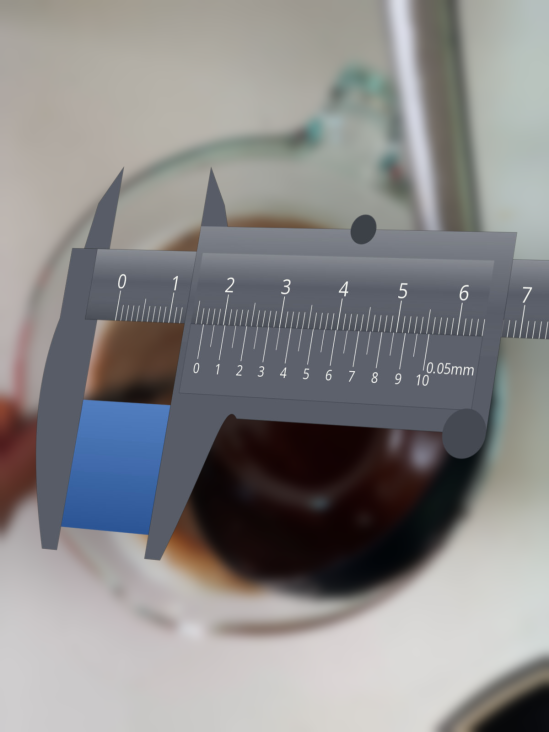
**16.4** mm
